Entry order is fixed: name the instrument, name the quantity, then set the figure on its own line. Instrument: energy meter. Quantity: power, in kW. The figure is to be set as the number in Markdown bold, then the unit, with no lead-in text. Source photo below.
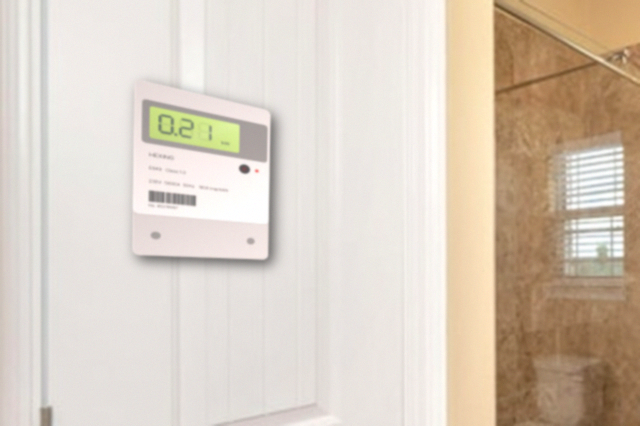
**0.21** kW
